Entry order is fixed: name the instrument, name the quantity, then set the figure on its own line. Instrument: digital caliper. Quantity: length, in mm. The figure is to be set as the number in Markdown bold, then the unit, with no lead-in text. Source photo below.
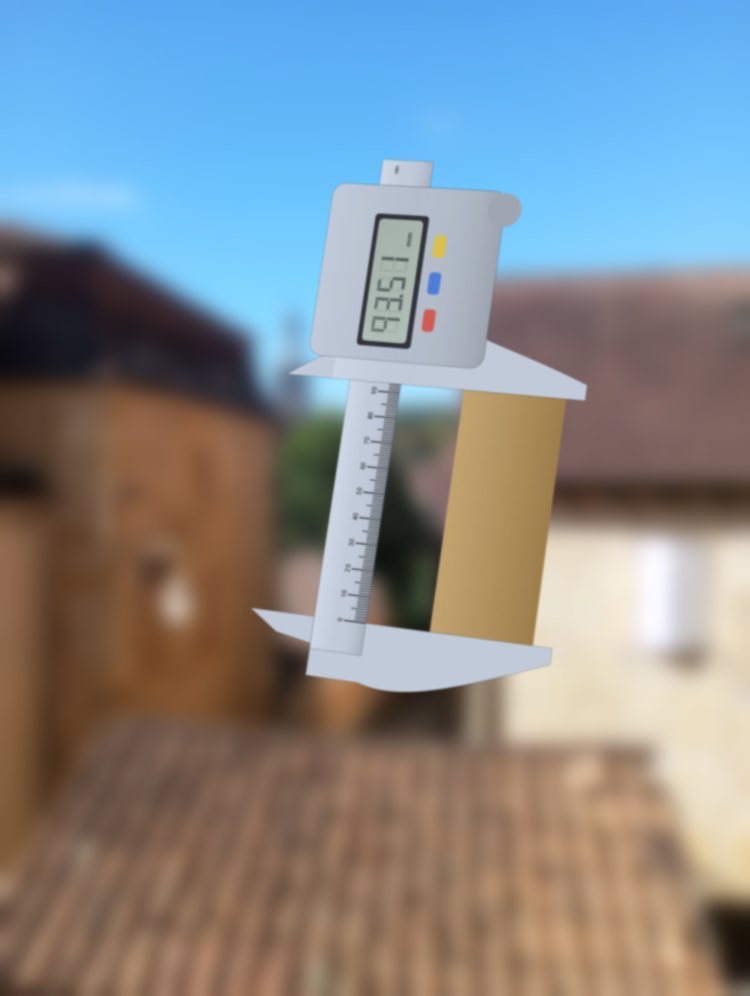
**93.51** mm
